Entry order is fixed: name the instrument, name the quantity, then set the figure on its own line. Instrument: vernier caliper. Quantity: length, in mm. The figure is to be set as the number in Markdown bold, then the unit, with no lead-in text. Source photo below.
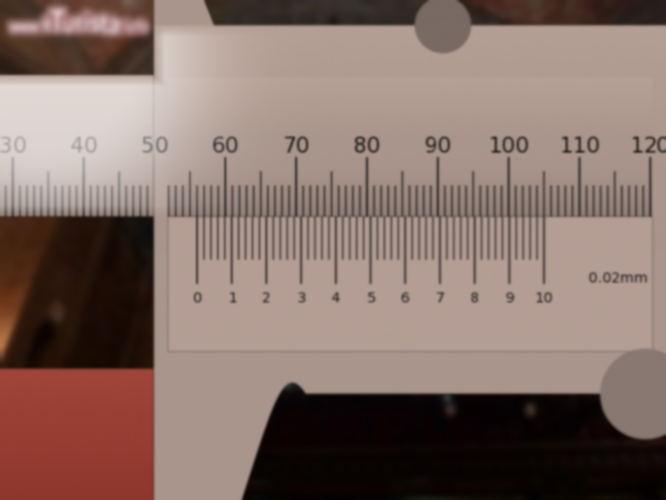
**56.0** mm
